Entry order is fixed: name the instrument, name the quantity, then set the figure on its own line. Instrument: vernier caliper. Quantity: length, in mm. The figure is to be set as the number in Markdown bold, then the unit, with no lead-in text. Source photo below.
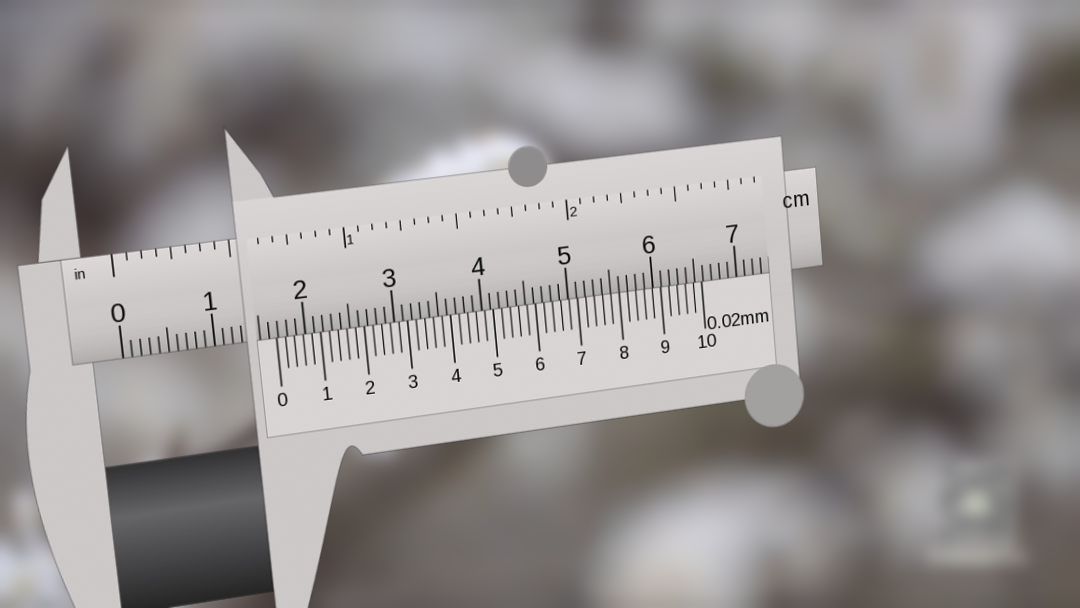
**16.8** mm
